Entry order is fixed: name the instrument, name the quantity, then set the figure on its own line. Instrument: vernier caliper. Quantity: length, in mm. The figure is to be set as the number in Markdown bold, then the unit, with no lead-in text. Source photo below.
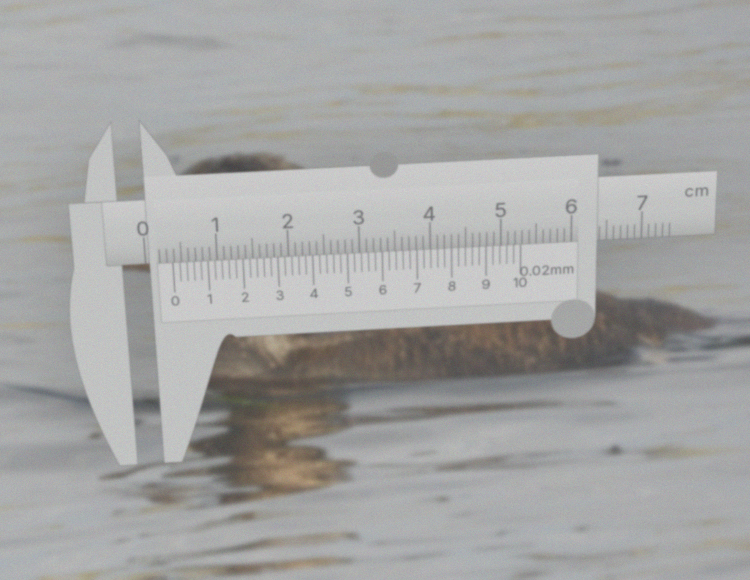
**3.8** mm
